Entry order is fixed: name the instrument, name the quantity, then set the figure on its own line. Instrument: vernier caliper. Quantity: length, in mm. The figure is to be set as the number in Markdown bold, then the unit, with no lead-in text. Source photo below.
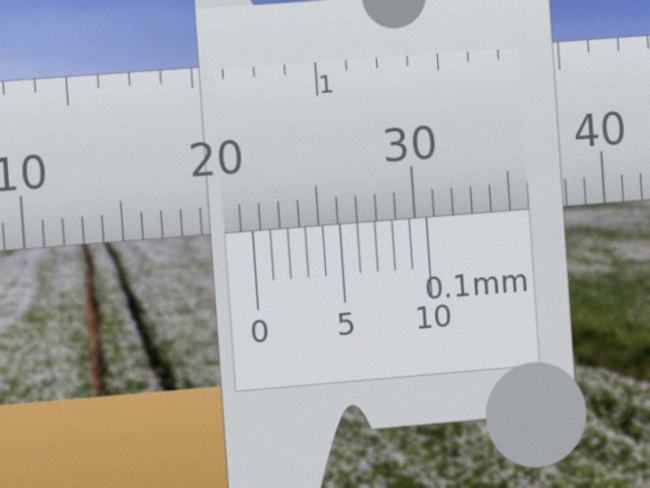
**21.6** mm
